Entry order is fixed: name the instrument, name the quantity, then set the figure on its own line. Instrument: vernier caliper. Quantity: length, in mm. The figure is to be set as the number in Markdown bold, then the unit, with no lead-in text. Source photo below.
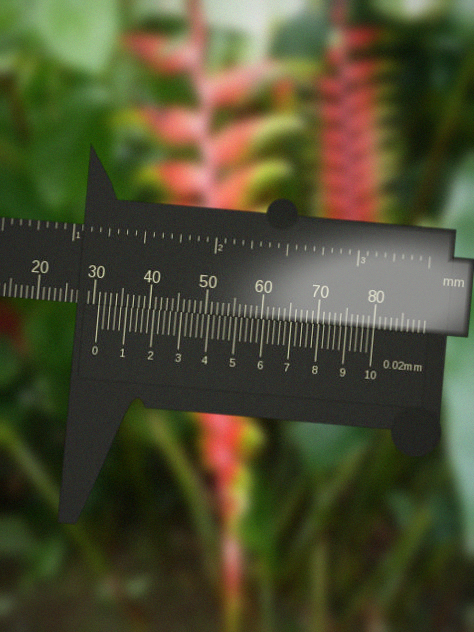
**31.0** mm
